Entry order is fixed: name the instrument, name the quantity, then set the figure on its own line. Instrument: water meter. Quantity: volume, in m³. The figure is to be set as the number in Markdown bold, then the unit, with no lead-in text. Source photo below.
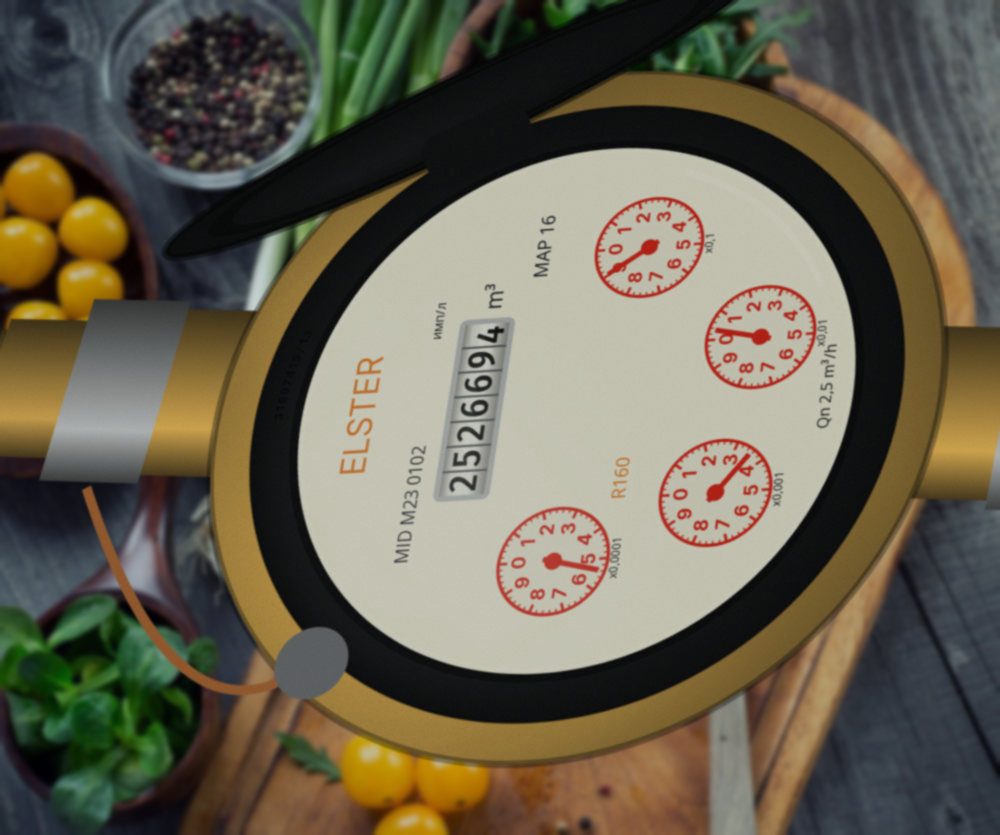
**2526693.9035** m³
